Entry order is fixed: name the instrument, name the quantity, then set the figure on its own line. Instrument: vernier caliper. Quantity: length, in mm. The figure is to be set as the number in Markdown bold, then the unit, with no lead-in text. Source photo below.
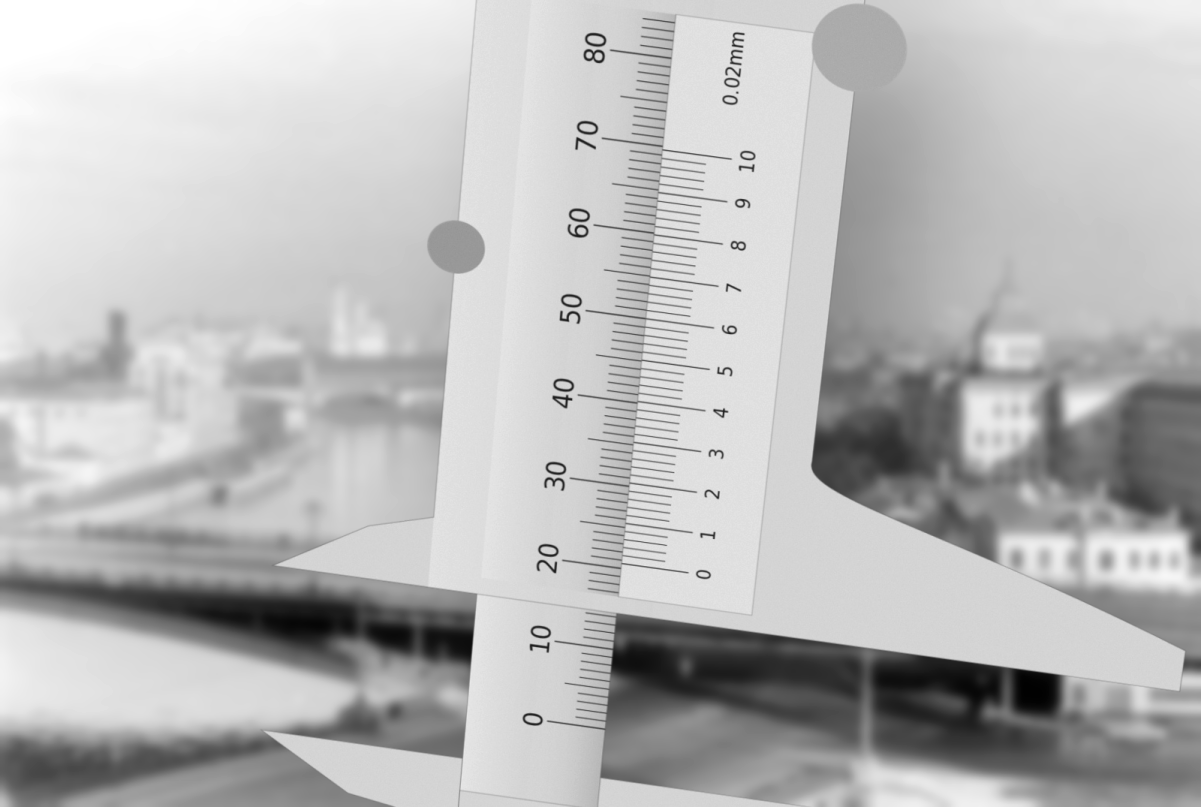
**20.6** mm
